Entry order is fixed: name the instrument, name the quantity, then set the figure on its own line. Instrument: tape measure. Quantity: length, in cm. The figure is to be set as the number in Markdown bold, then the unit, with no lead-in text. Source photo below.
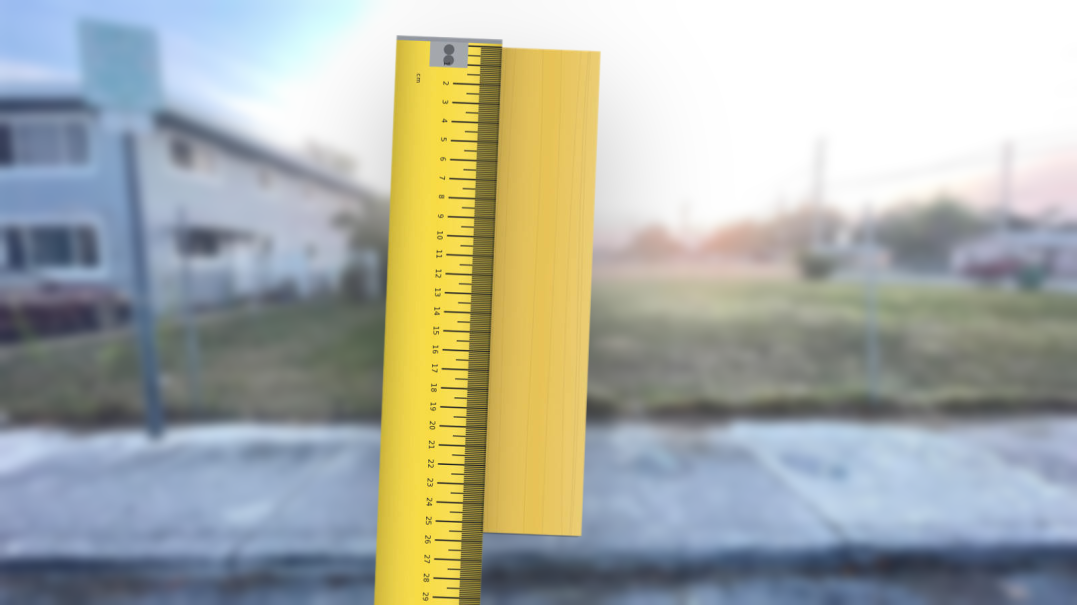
**25.5** cm
